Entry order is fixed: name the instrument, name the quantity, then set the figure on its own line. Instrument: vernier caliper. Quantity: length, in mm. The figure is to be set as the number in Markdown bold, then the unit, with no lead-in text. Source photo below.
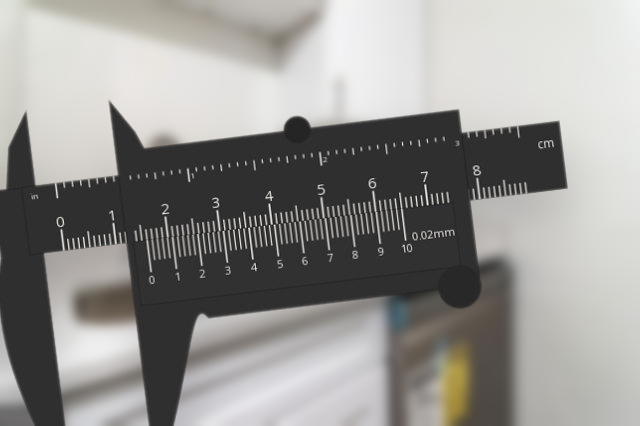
**16.0** mm
